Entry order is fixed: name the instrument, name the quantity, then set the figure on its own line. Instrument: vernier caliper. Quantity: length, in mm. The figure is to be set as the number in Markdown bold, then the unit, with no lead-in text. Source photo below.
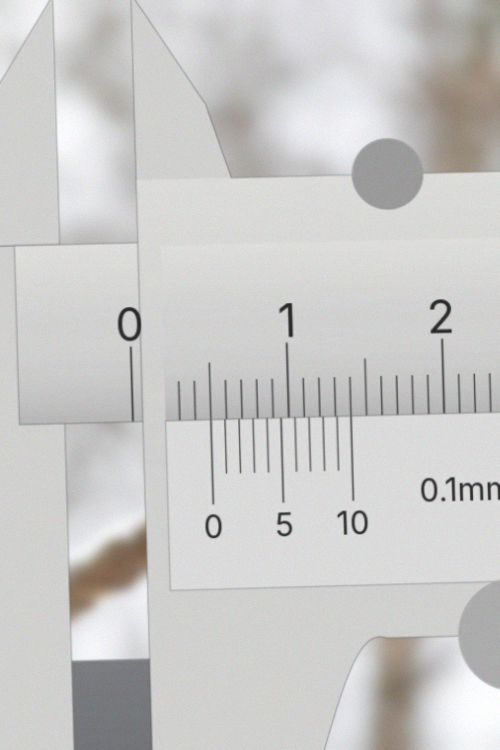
**5.0** mm
